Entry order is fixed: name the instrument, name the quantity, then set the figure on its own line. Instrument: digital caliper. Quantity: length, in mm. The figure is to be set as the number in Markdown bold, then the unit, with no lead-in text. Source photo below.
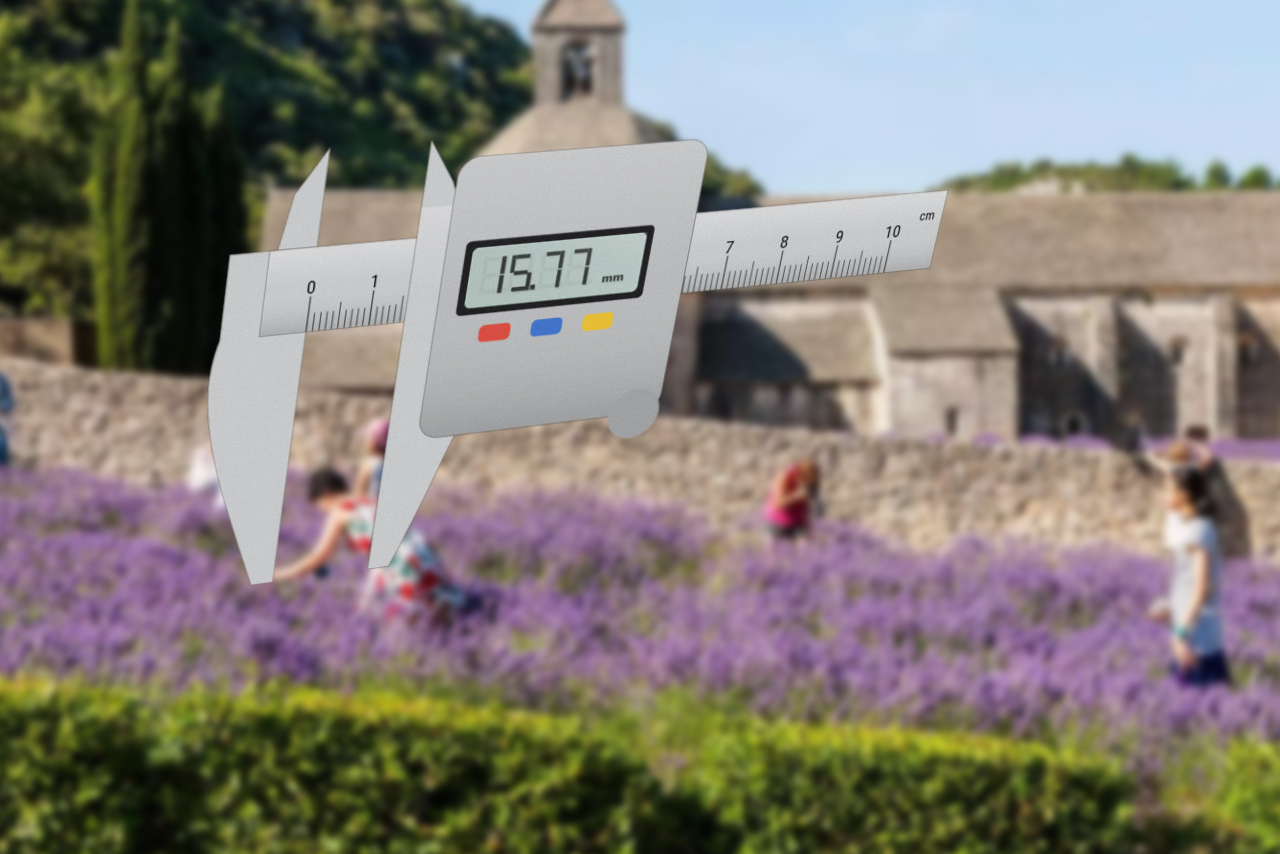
**15.77** mm
